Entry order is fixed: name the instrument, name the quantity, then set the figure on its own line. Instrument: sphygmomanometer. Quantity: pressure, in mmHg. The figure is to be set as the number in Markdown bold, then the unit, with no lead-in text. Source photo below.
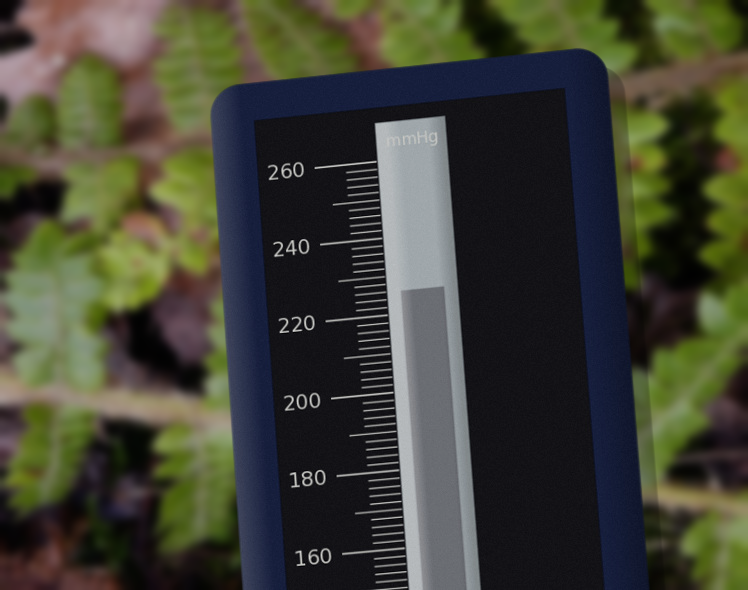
**226** mmHg
